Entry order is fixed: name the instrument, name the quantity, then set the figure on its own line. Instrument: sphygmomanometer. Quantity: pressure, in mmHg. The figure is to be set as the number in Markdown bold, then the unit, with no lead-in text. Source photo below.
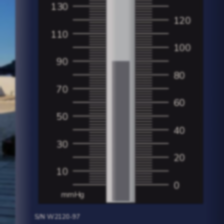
**90** mmHg
